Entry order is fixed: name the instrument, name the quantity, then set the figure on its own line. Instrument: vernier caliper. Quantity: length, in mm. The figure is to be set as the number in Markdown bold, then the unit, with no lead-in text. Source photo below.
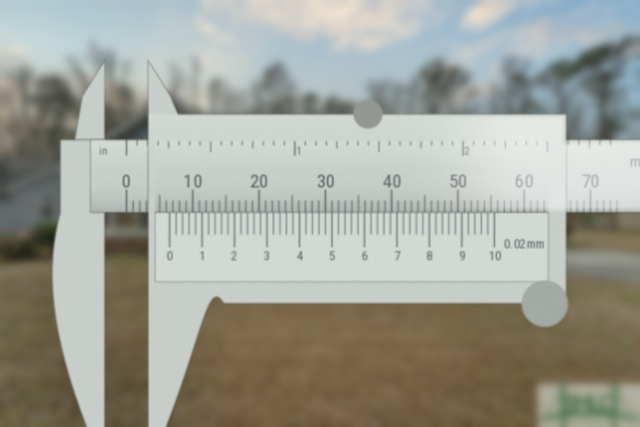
**6.5** mm
